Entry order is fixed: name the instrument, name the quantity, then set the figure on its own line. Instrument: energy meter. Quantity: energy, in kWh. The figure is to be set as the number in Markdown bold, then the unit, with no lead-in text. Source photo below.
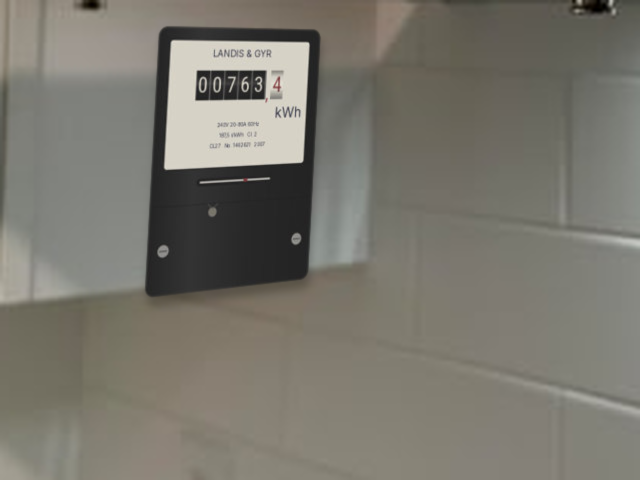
**763.4** kWh
